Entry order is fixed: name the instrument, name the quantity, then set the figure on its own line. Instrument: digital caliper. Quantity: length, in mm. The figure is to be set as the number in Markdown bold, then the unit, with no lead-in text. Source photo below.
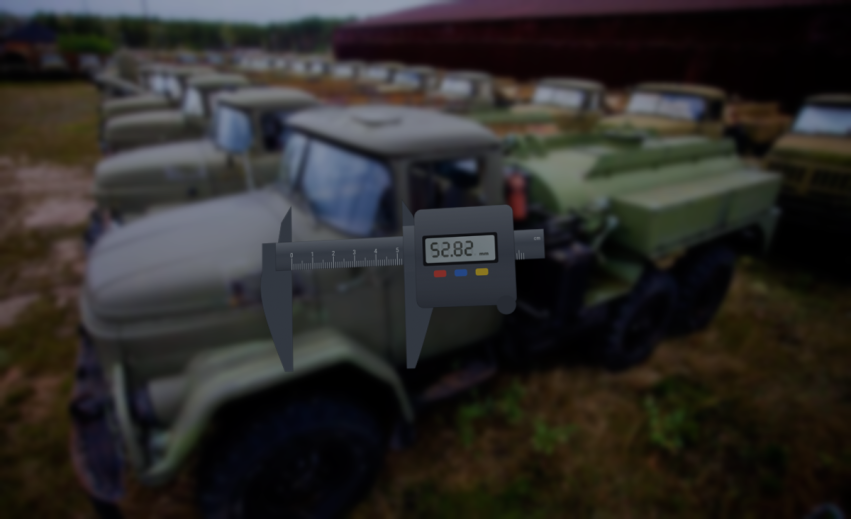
**52.82** mm
